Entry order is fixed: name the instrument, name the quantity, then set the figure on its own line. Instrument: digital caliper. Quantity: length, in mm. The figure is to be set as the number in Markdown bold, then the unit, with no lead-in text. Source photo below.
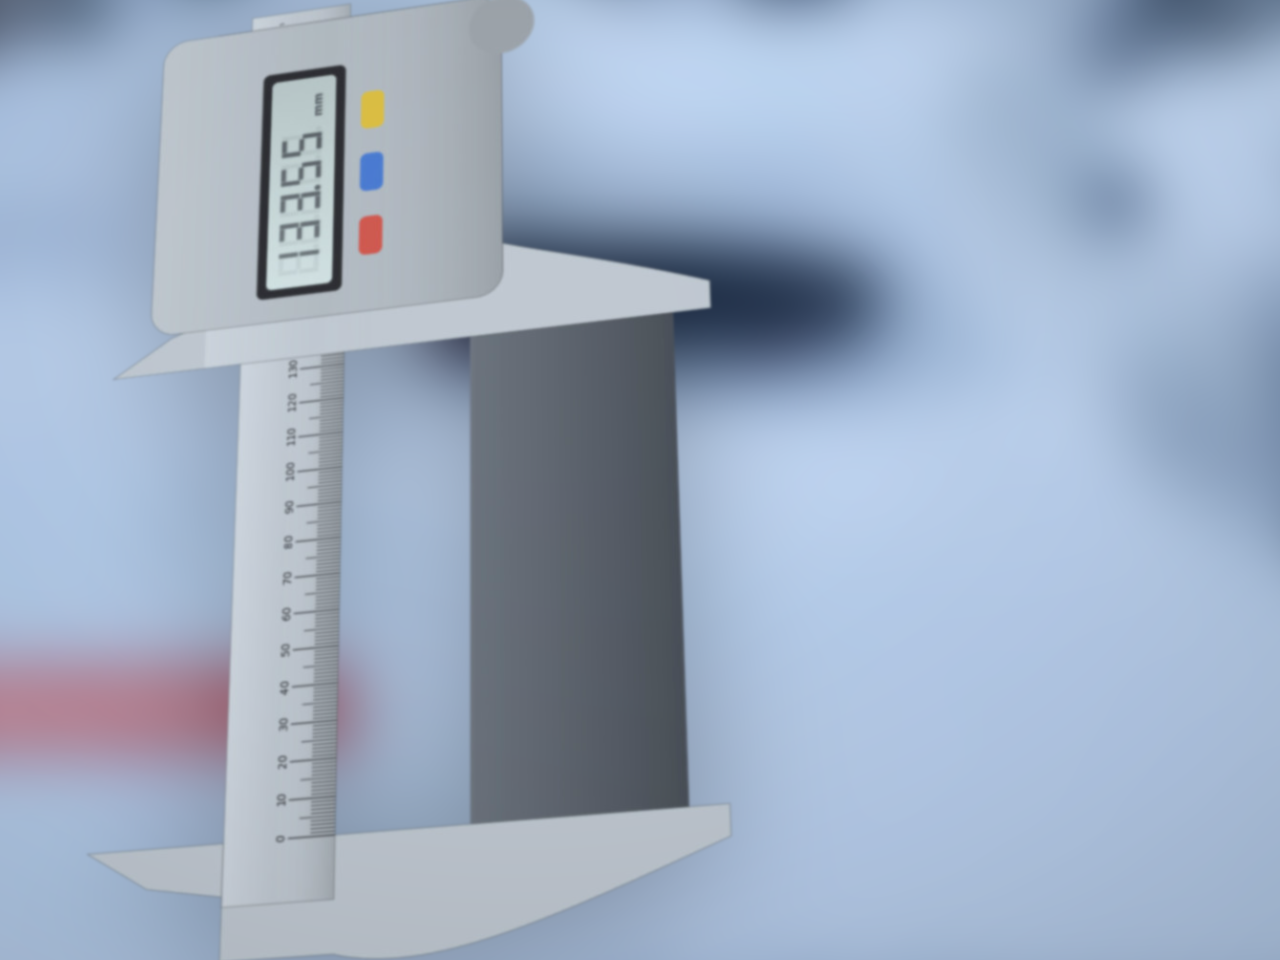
**133.55** mm
